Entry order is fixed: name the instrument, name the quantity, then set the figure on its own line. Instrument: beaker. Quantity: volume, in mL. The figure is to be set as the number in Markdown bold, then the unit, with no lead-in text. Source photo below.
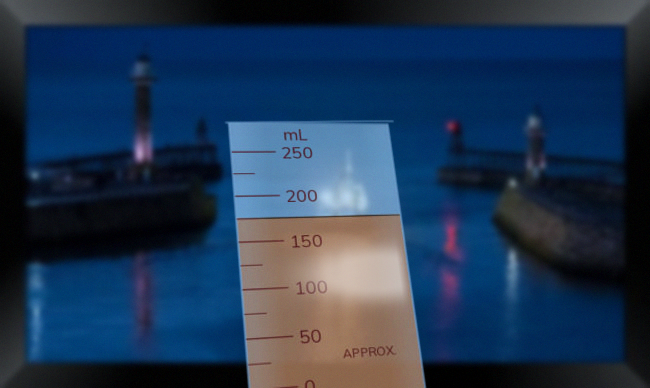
**175** mL
